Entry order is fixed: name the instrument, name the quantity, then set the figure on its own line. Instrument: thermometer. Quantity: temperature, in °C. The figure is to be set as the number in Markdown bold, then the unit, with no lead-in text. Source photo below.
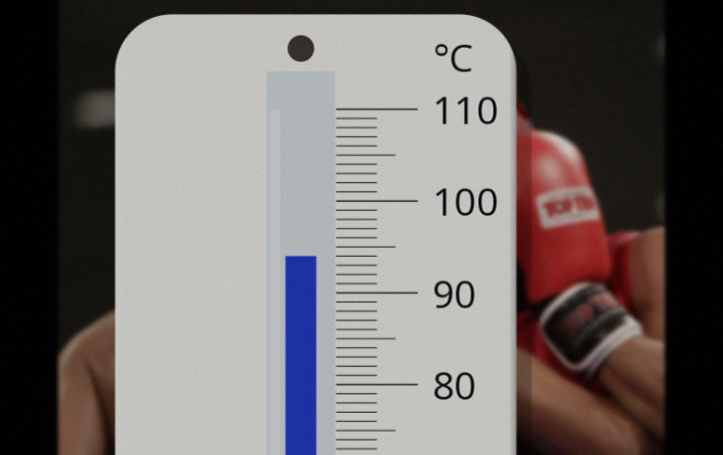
**94** °C
